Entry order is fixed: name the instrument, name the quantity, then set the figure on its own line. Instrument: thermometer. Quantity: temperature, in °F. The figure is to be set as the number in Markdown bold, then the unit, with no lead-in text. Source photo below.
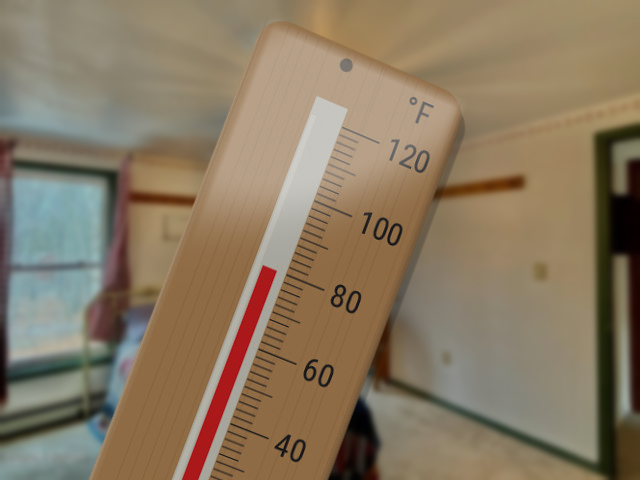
**80** °F
